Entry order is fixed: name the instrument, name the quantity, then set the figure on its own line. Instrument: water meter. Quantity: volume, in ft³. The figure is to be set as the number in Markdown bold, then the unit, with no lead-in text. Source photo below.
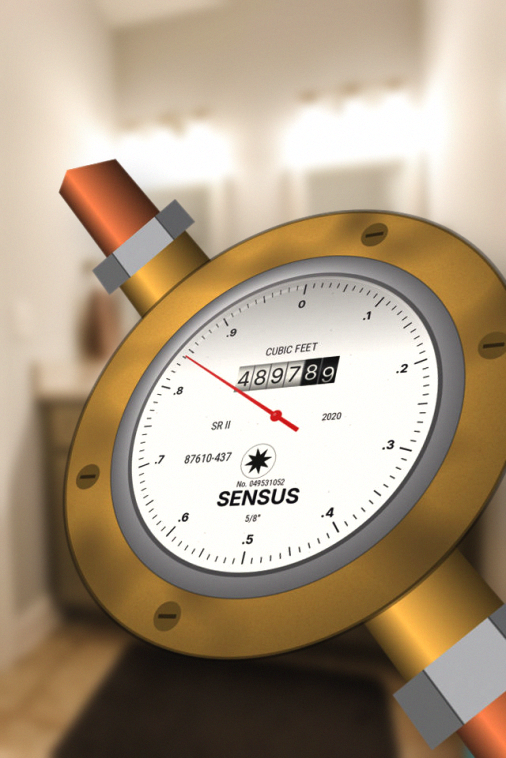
**489788.84** ft³
